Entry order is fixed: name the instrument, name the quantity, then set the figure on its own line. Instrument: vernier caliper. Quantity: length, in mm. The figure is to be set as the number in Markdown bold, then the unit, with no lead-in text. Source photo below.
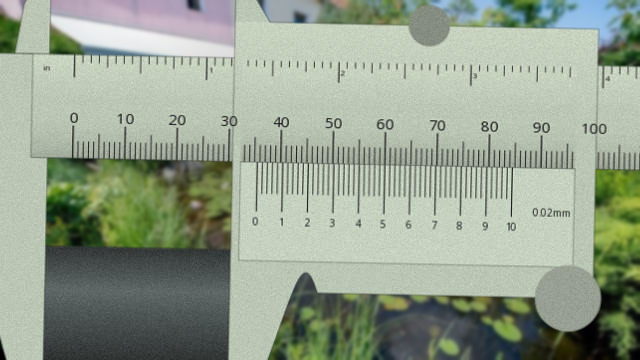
**35.5** mm
